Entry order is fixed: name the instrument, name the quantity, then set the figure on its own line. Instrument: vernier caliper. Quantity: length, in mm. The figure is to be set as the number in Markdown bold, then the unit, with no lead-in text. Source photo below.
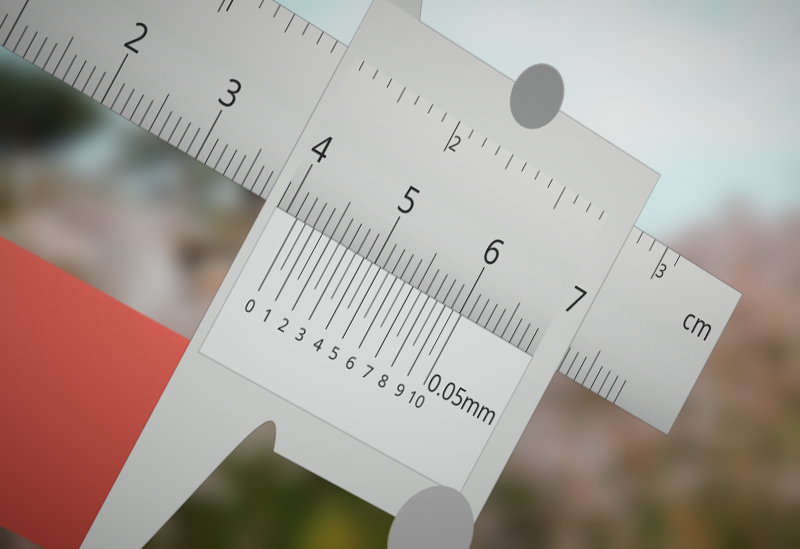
**41.2** mm
